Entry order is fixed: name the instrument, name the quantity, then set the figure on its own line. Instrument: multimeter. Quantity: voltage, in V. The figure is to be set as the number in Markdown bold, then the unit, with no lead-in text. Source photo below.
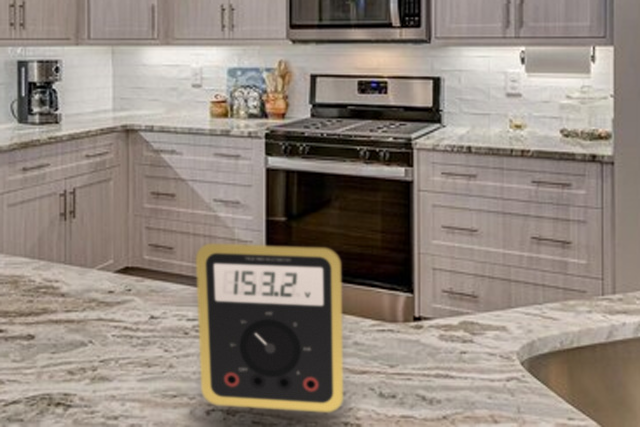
**153.2** V
